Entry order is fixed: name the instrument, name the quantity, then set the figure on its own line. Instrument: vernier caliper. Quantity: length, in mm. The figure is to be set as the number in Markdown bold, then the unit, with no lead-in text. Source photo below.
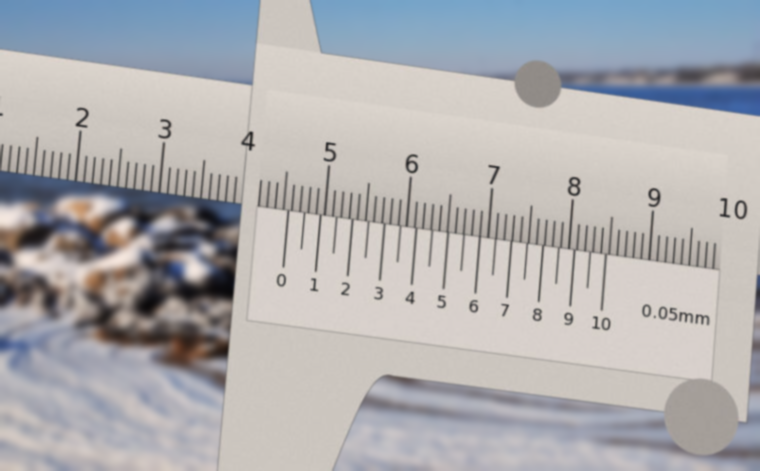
**45.6** mm
